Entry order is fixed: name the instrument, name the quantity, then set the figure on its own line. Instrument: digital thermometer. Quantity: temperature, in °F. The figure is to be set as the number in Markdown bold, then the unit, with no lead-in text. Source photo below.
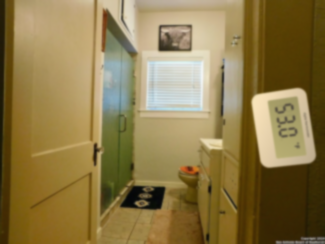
**53.0** °F
